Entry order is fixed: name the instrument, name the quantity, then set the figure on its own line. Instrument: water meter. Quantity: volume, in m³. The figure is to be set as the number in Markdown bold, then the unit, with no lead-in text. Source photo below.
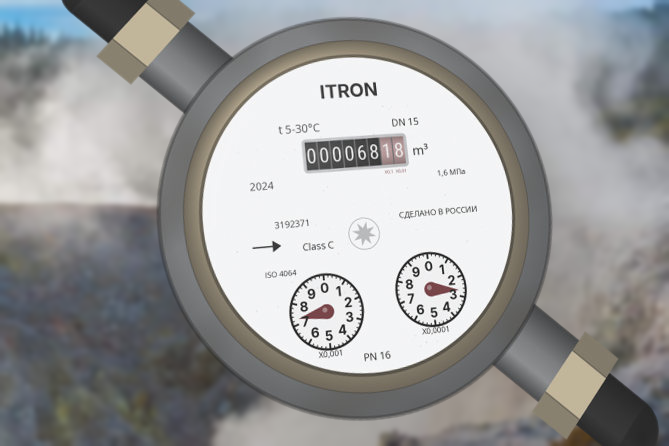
**68.1872** m³
